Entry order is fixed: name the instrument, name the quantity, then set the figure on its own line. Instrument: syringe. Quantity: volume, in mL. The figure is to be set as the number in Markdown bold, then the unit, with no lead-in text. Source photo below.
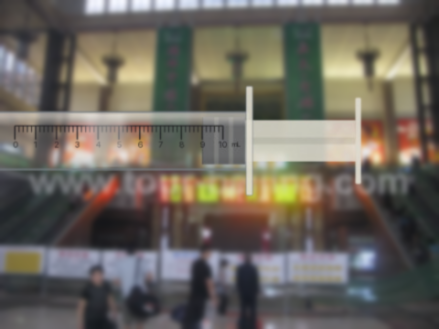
**9** mL
